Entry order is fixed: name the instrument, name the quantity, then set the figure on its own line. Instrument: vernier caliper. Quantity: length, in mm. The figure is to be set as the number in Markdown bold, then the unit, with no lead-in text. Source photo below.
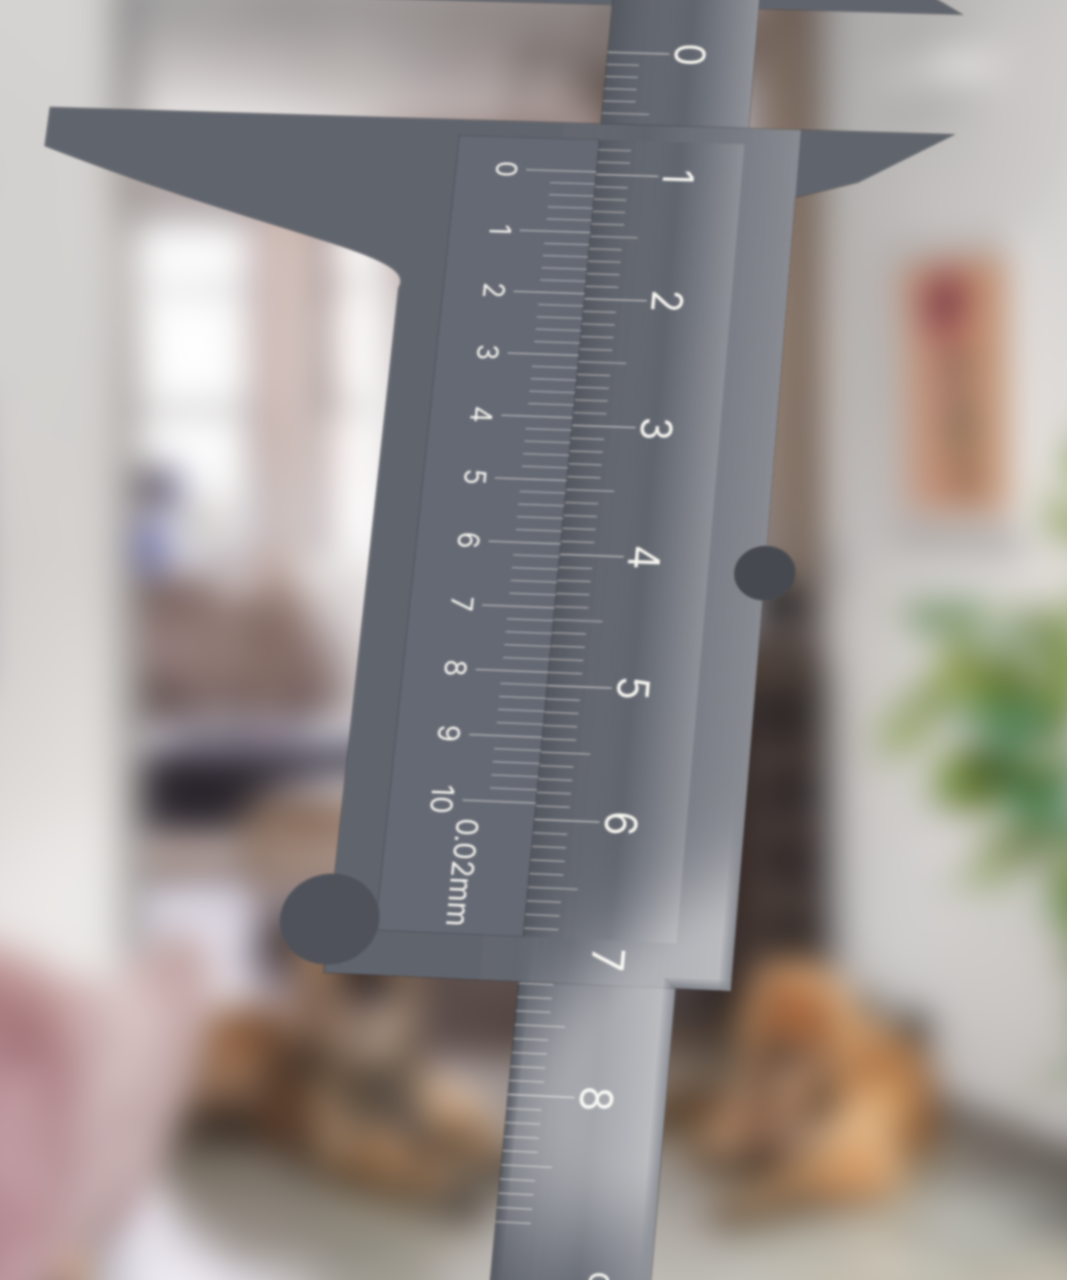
**9.8** mm
